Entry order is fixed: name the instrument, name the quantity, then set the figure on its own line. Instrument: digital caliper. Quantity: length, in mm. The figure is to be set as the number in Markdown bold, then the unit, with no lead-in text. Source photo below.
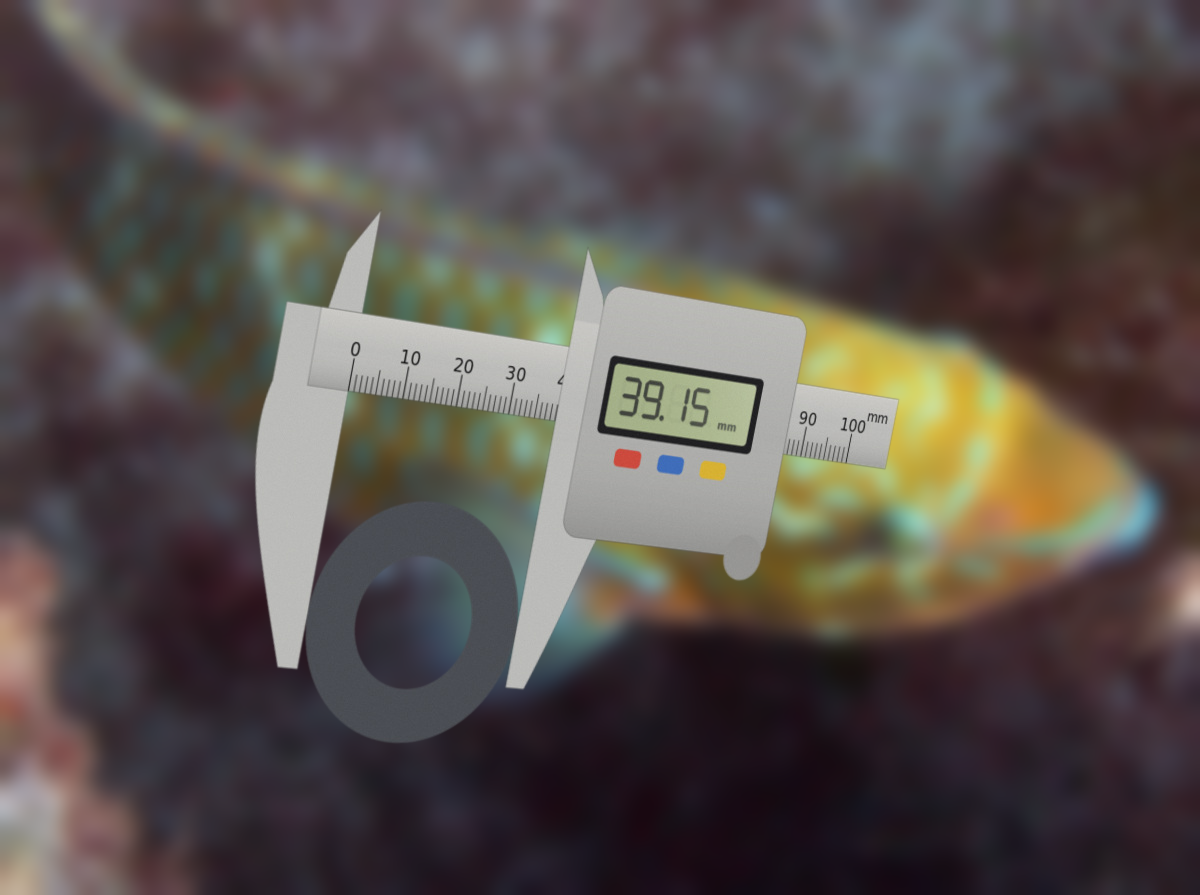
**39.15** mm
